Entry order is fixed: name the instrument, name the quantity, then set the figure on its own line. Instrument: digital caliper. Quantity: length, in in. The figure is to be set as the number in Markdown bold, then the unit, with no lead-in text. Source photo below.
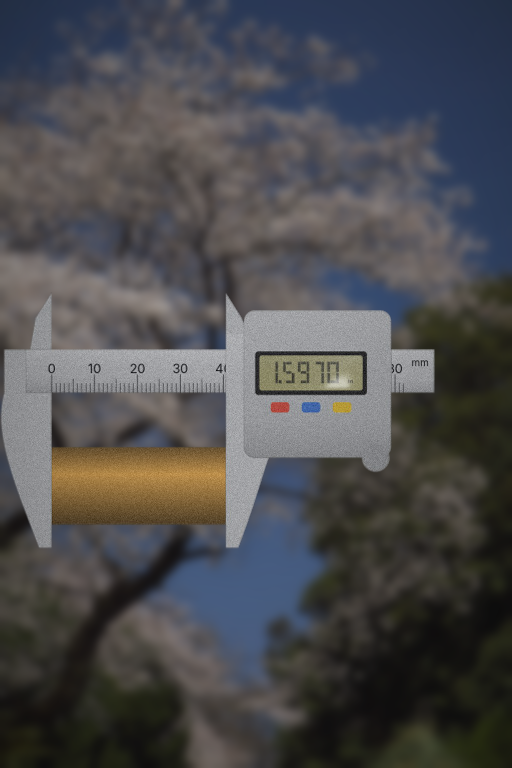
**1.5970** in
